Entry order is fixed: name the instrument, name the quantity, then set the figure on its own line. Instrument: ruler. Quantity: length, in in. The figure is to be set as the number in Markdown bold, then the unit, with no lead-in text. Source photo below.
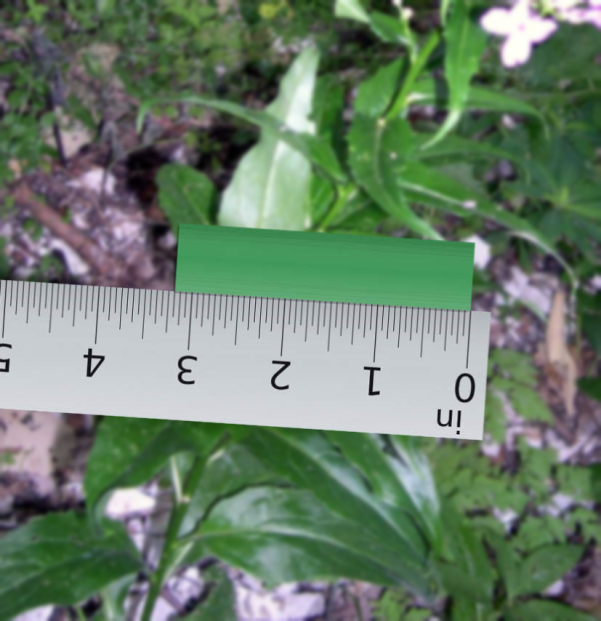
**3.1875** in
